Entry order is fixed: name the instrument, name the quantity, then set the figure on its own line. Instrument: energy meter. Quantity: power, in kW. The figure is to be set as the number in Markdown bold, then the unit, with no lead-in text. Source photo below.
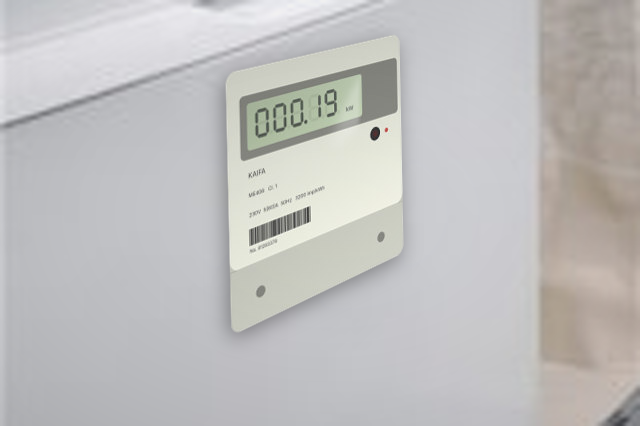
**0.19** kW
